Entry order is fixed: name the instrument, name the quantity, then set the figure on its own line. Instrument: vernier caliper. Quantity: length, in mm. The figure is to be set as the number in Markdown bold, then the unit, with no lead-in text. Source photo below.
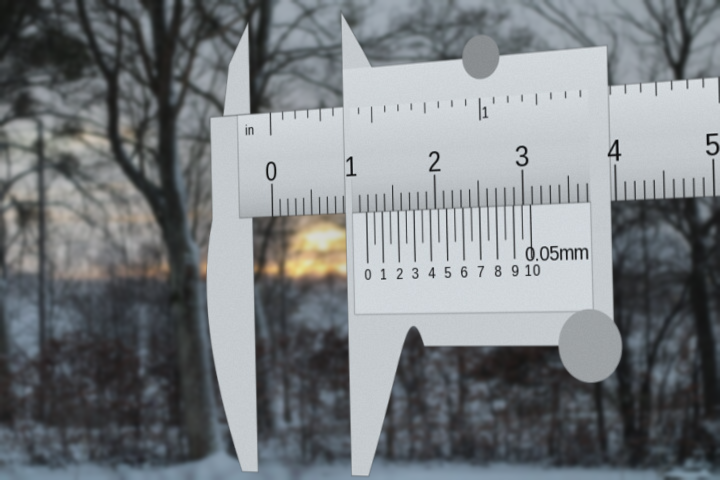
**11.8** mm
